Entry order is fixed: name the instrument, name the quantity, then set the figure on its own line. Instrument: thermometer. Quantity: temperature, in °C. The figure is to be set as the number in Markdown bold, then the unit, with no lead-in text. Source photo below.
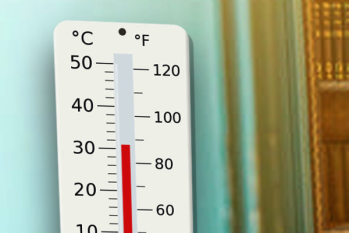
**31** °C
